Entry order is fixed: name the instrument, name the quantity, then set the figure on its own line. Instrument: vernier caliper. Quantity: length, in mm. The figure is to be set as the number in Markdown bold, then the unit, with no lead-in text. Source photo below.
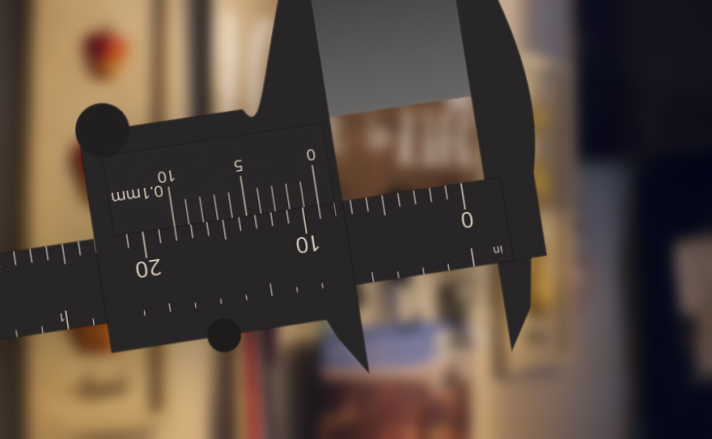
**9.0** mm
